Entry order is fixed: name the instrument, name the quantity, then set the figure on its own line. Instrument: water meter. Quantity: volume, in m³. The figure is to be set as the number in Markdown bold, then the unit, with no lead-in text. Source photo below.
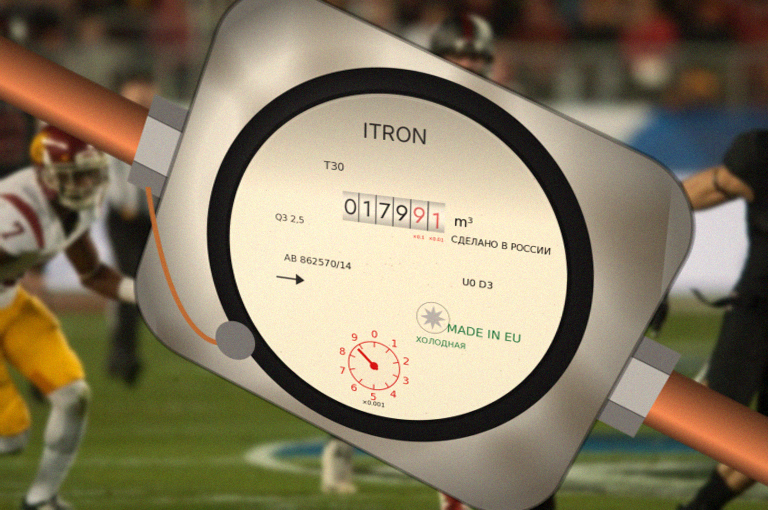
**179.908** m³
